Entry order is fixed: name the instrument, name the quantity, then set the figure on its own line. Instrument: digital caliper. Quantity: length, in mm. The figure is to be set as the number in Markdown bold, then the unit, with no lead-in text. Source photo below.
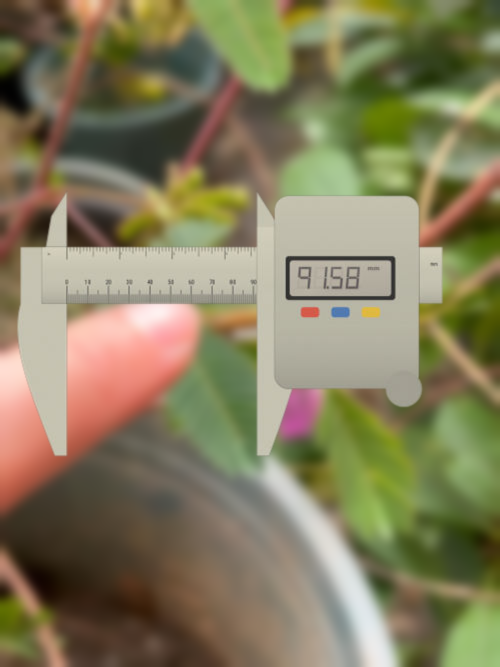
**91.58** mm
